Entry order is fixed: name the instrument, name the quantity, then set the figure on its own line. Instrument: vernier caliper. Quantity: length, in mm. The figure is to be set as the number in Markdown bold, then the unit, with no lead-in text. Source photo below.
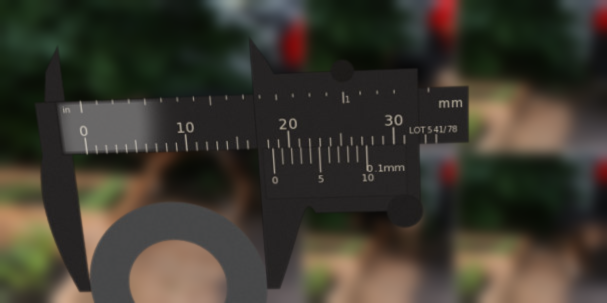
**18.4** mm
